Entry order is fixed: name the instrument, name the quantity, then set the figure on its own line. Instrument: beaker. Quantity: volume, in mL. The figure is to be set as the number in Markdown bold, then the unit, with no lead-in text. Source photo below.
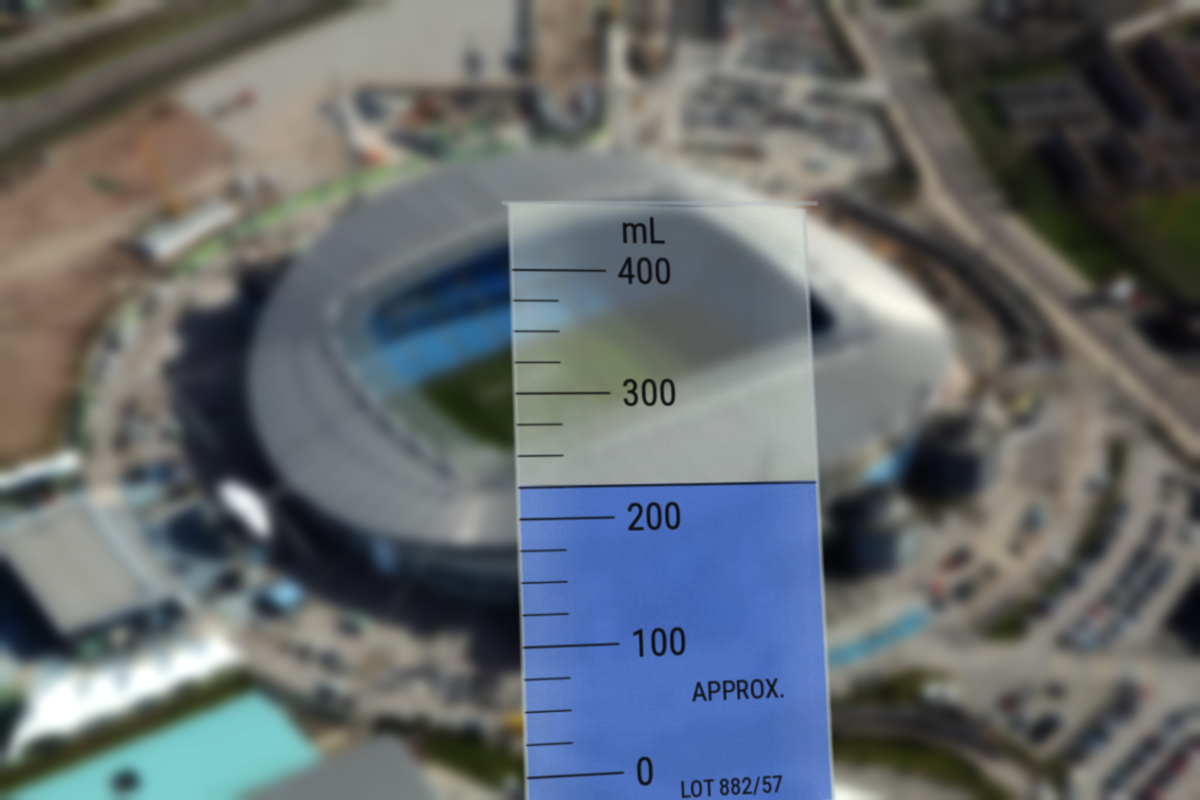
**225** mL
